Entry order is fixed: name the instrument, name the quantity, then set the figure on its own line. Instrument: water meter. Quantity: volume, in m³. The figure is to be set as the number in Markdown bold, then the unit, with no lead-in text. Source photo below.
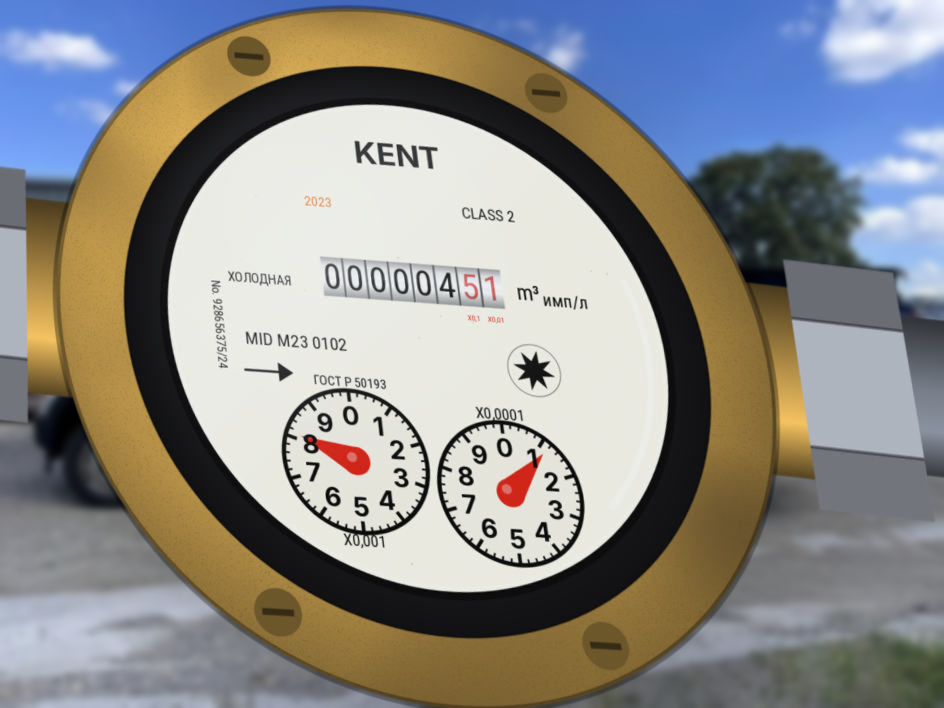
**4.5181** m³
